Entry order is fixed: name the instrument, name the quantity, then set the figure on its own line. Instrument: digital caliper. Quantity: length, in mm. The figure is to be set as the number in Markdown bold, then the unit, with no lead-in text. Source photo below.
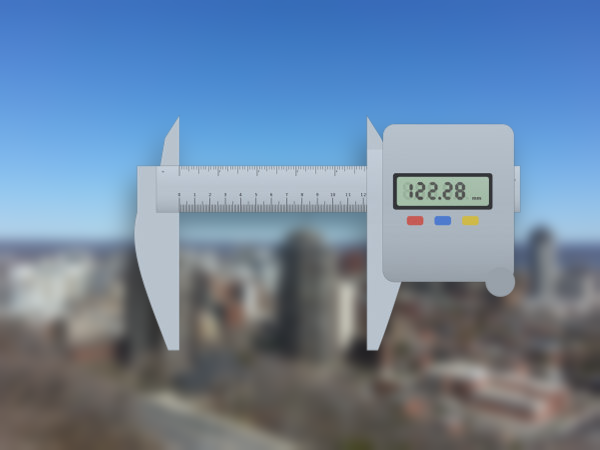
**122.28** mm
